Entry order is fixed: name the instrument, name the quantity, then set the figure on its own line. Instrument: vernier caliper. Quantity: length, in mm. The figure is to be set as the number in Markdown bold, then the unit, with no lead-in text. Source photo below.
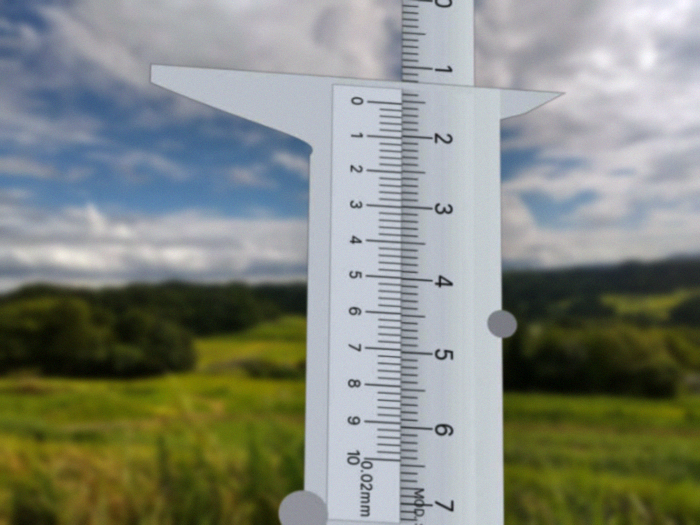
**15.4** mm
